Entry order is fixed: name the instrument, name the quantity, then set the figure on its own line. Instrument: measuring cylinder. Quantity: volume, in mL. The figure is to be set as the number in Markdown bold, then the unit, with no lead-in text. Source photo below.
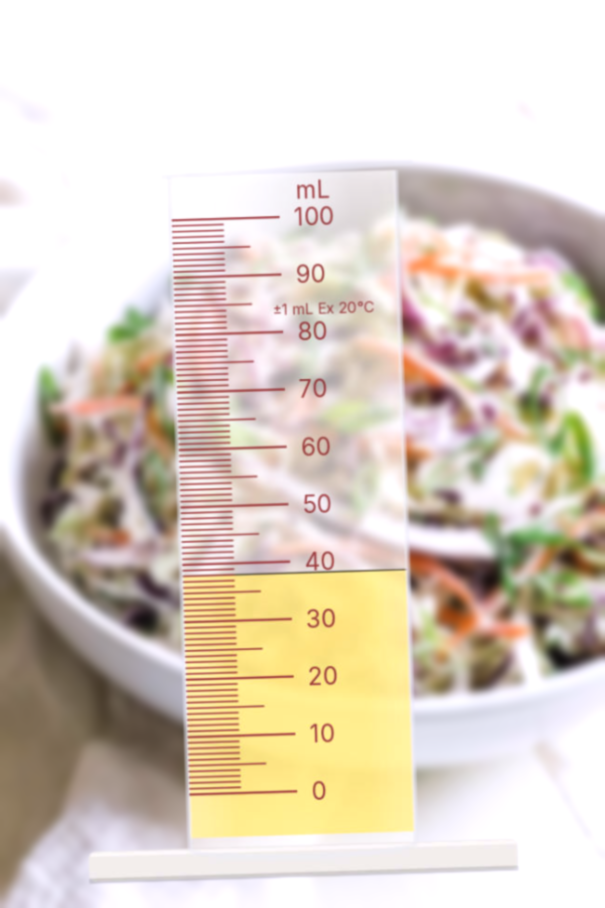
**38** mL
